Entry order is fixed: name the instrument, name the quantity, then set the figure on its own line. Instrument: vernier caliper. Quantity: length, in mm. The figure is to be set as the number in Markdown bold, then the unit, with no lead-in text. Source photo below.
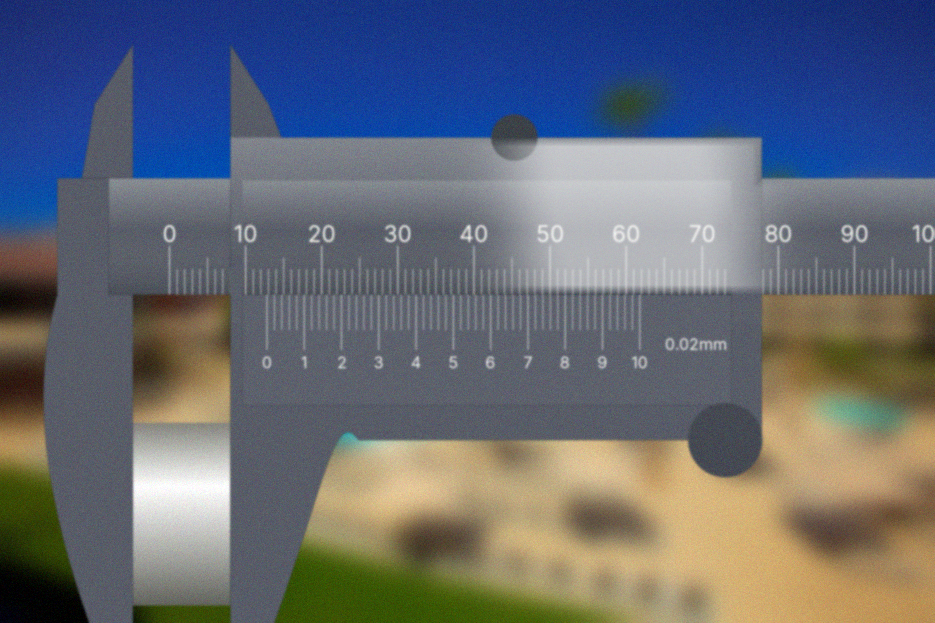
**12.8** mm
